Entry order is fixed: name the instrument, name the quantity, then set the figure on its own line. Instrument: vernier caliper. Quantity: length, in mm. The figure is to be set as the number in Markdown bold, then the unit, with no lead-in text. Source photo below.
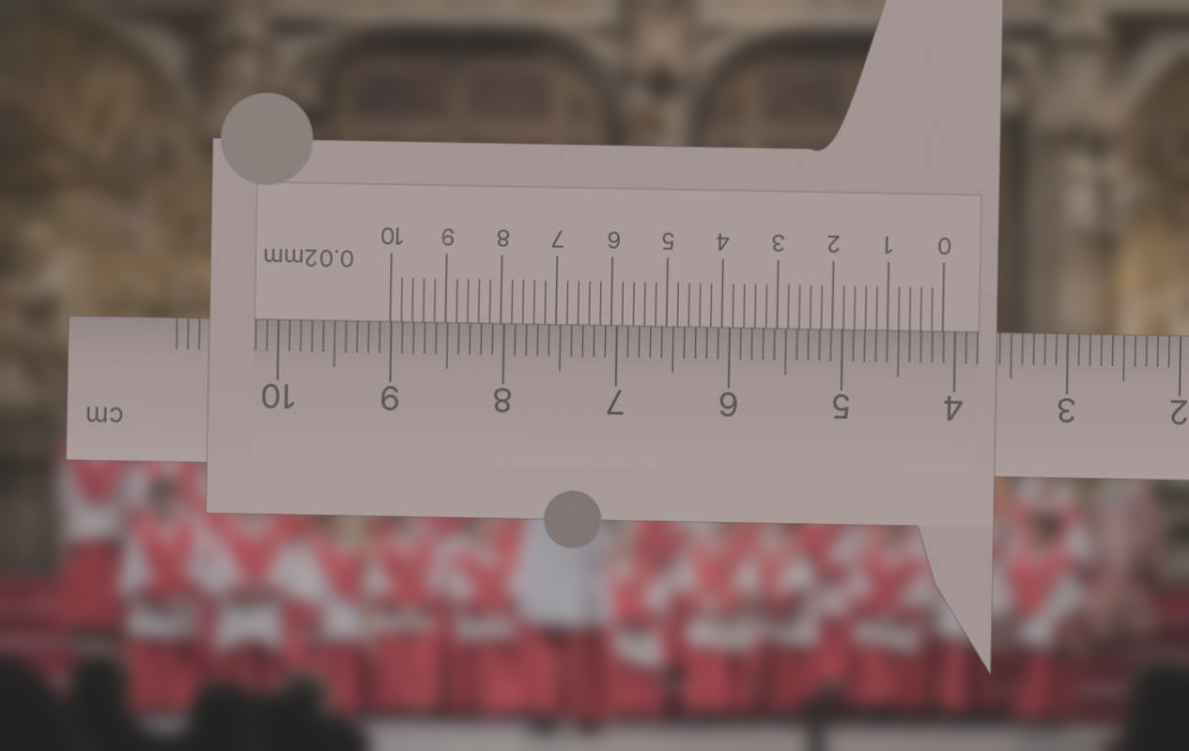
**41.1** mm
